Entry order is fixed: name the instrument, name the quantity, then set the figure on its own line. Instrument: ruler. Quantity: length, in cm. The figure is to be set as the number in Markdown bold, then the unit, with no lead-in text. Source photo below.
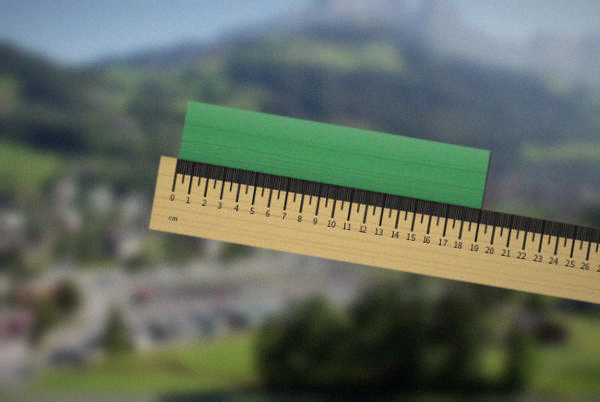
**19** cm
